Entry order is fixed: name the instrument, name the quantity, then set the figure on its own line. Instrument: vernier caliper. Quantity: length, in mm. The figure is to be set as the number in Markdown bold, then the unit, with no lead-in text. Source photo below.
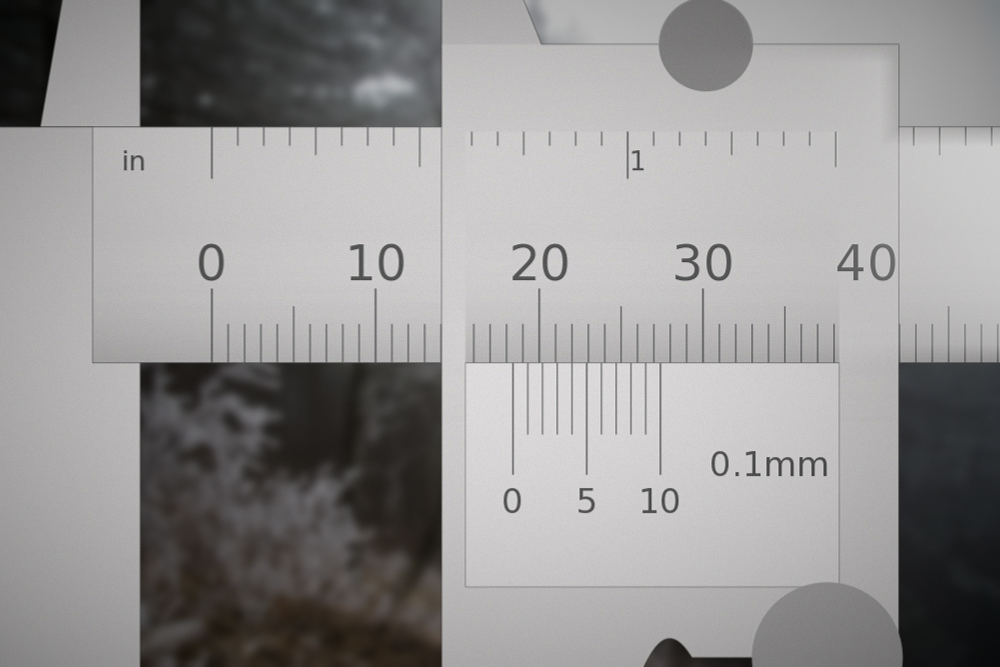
**18.4** mm
